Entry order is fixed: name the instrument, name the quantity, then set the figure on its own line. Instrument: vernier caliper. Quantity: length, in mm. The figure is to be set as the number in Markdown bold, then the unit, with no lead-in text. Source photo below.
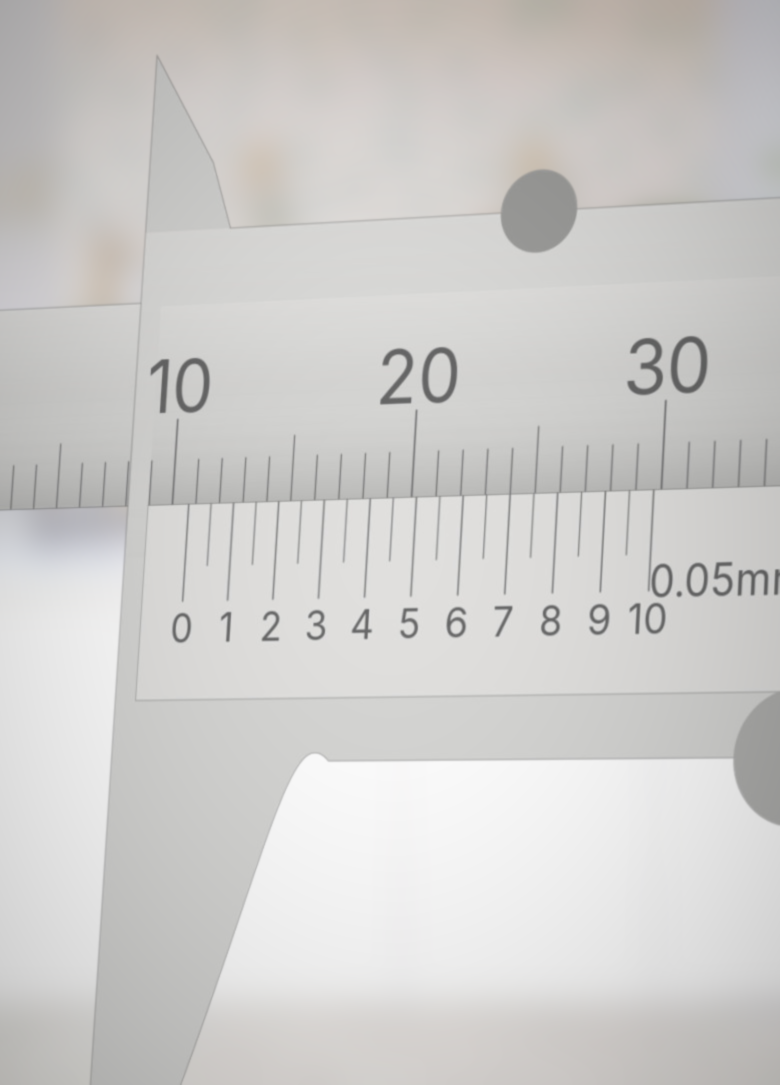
**10.7** mm
